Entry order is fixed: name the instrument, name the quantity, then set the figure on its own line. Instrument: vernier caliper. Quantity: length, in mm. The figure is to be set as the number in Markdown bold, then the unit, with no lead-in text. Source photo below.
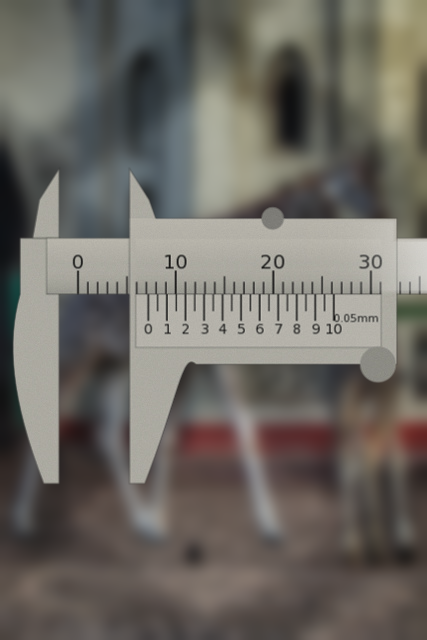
**7.2** mm
